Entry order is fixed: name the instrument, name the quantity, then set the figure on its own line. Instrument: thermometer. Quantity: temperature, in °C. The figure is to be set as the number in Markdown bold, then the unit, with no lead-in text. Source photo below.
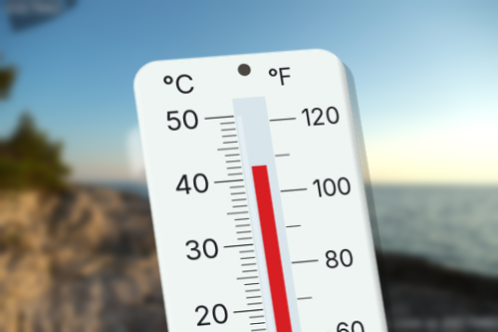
**42** °C
